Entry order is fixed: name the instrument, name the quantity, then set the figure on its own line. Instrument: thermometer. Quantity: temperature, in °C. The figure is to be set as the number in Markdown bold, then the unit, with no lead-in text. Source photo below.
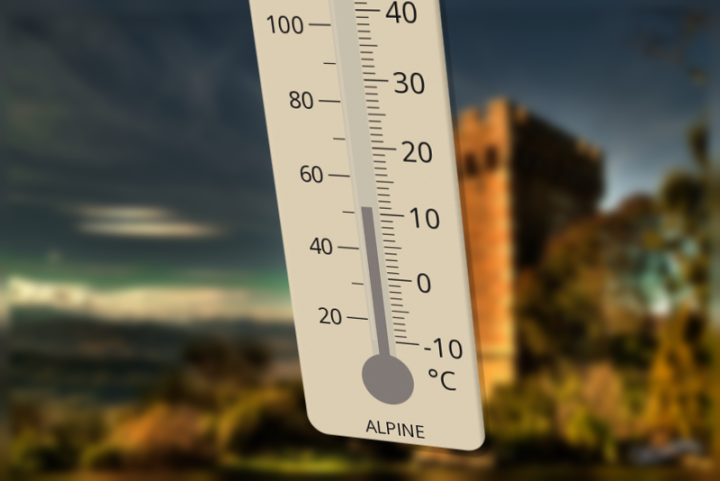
**11** °C
